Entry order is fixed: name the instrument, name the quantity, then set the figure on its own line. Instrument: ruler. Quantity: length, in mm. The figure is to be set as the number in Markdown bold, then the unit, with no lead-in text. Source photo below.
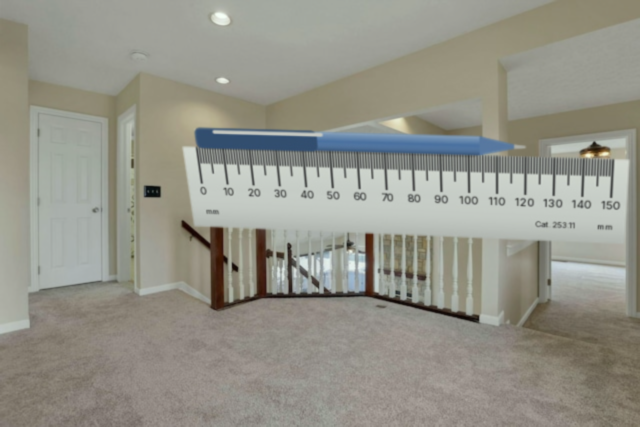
**120** mm
